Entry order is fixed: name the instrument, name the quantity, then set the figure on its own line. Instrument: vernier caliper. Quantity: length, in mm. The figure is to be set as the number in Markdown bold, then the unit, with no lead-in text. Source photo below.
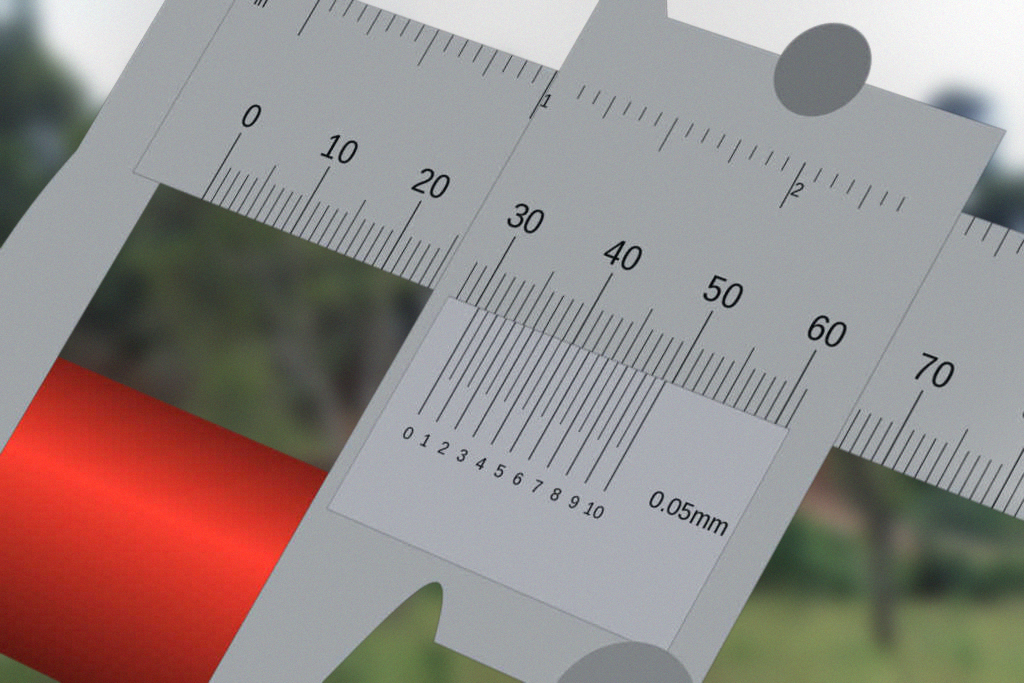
**30.4** mm
